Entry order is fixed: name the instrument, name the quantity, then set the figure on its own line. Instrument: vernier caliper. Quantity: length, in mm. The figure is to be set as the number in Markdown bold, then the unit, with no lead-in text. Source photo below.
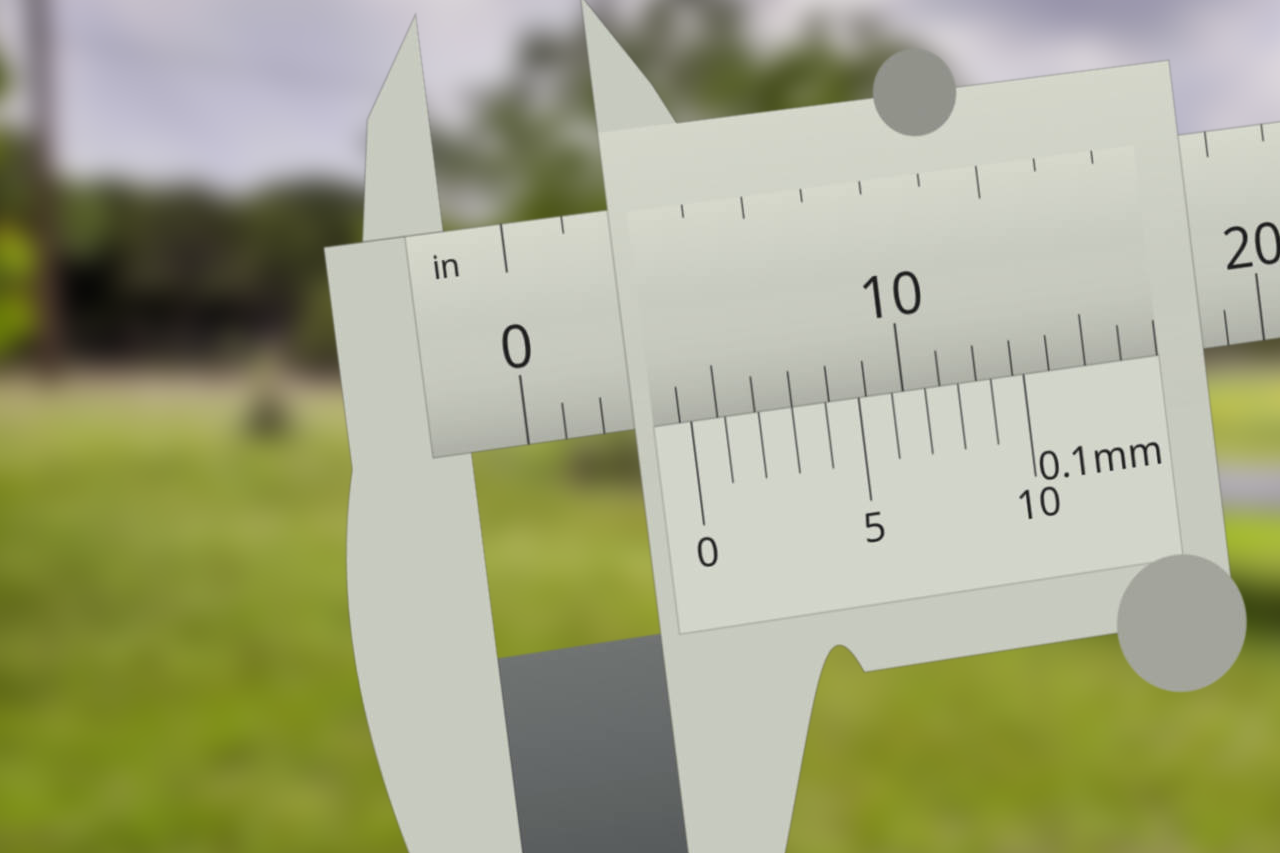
**4.3** mm
